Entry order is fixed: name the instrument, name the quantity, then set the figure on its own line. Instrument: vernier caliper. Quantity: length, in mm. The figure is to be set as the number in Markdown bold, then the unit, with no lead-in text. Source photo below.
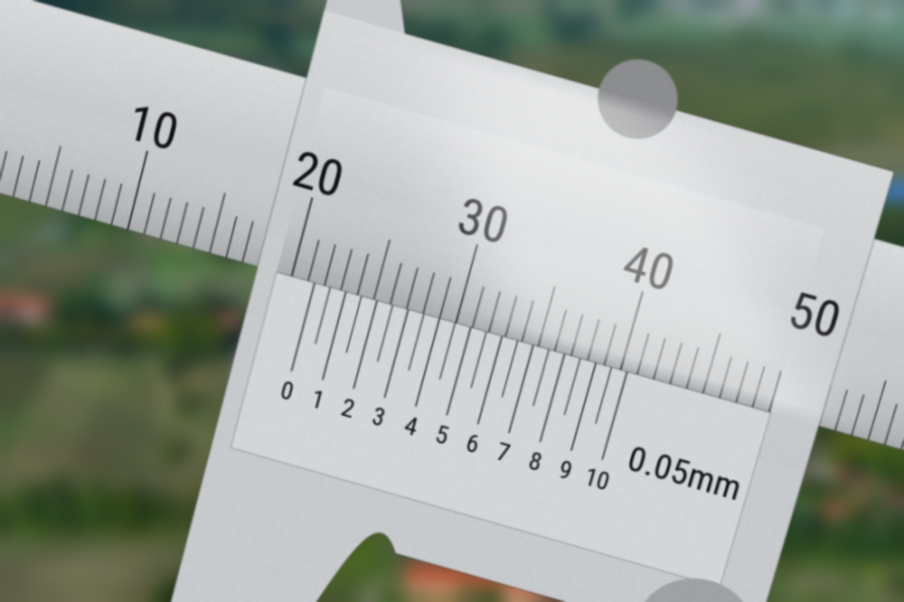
**21.4** mm
